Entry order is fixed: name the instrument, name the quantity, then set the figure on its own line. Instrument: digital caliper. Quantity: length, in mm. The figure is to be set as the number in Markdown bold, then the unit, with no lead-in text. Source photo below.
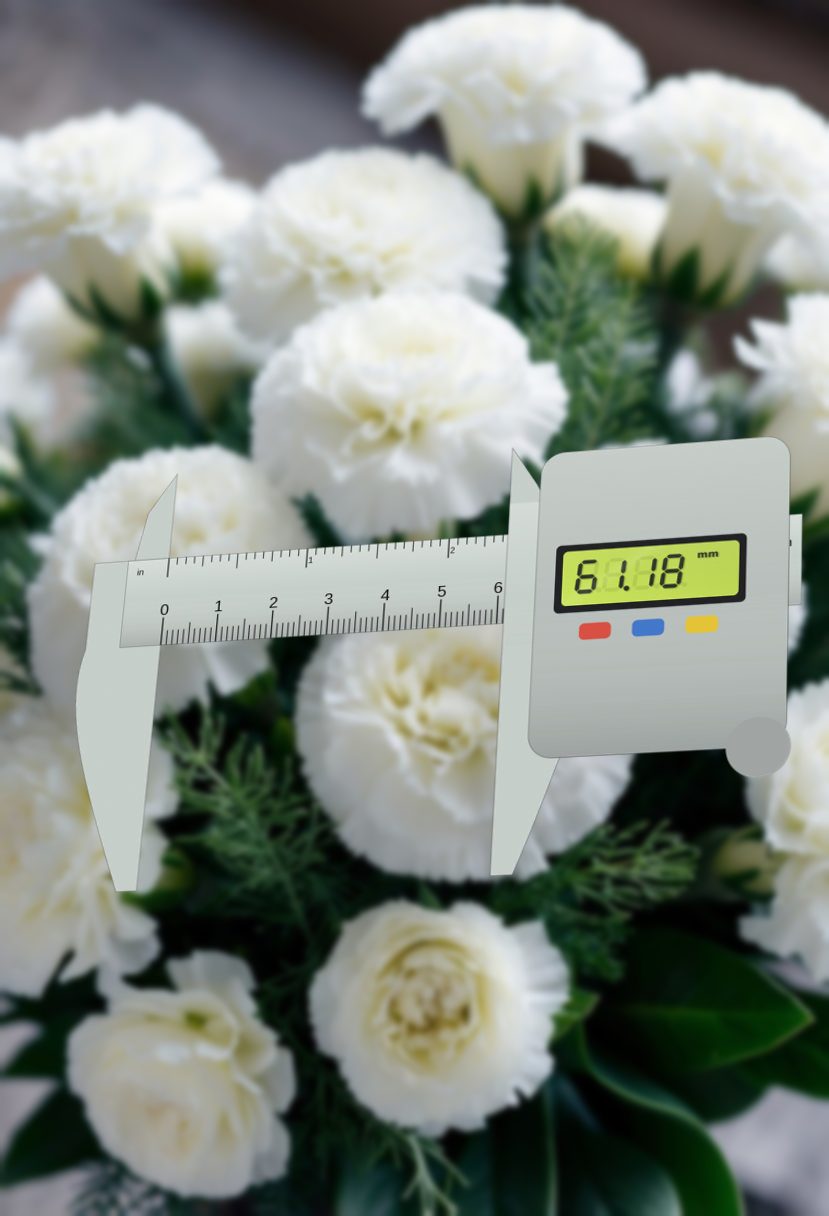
**61.18** mm
